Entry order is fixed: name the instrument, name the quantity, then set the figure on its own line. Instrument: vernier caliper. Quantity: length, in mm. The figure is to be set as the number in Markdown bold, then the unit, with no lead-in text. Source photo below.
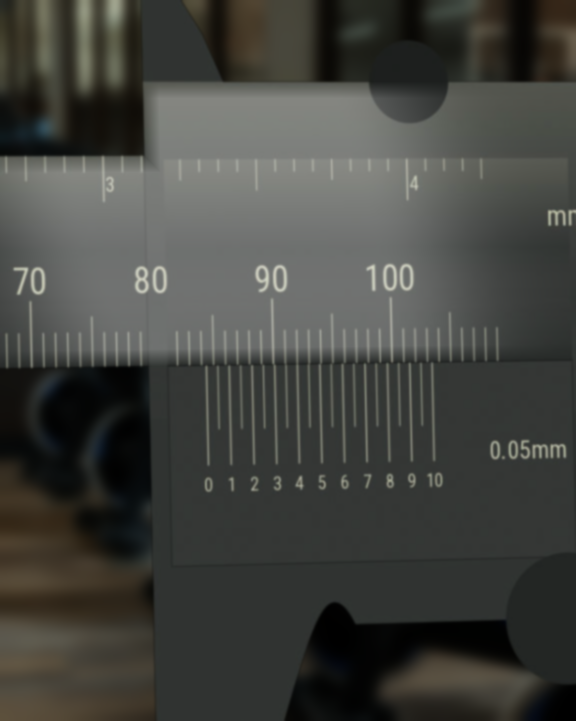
**84.4** mm
